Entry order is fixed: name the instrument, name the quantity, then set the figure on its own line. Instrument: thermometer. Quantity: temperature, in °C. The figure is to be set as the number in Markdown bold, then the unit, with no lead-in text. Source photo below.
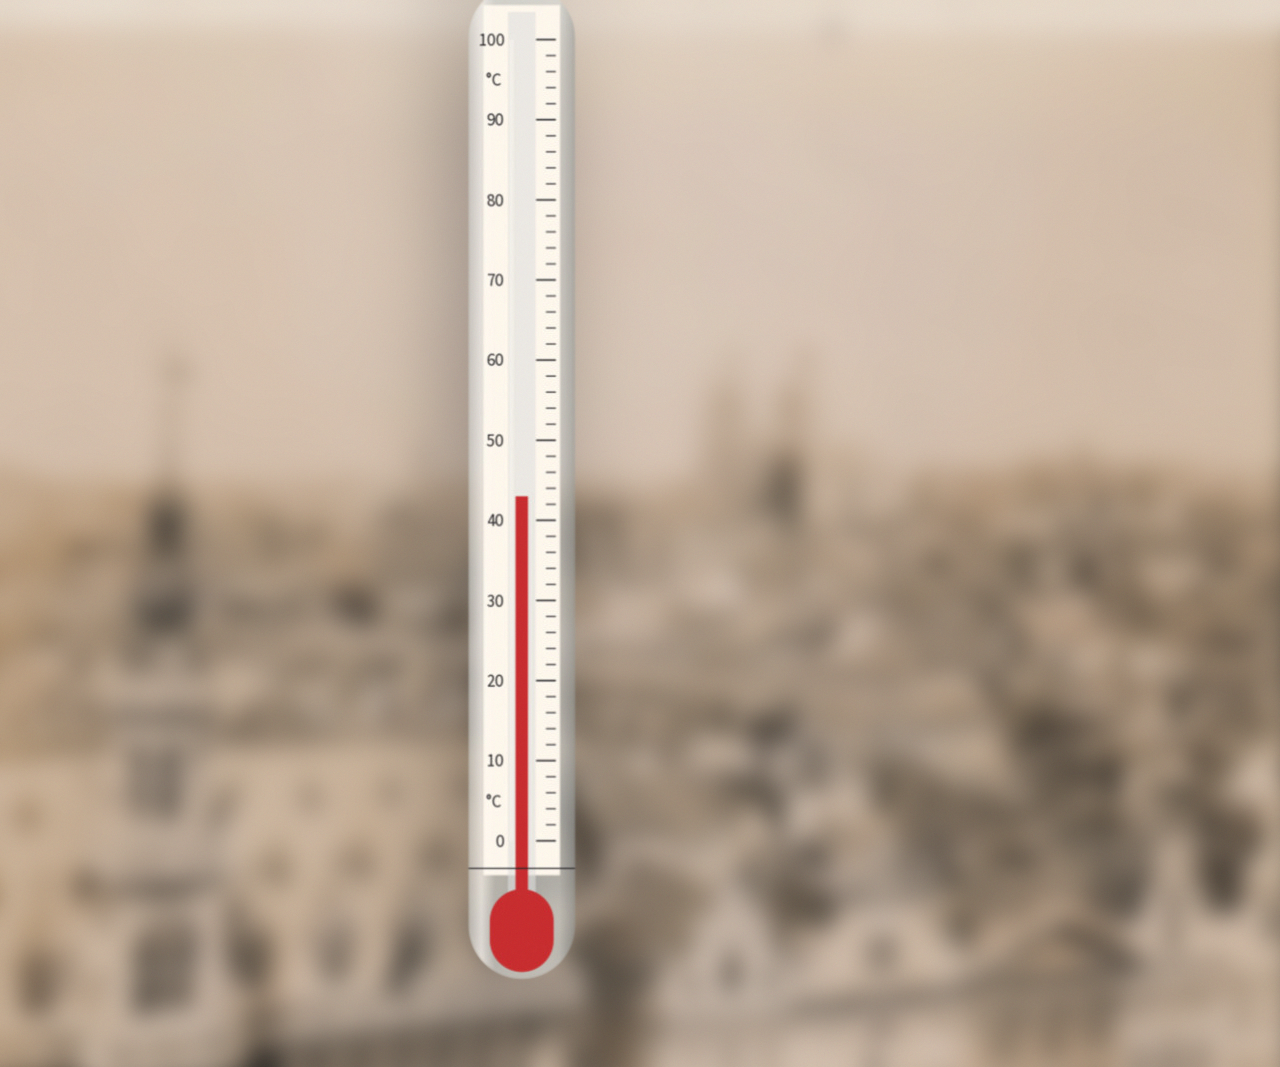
**43** °C
